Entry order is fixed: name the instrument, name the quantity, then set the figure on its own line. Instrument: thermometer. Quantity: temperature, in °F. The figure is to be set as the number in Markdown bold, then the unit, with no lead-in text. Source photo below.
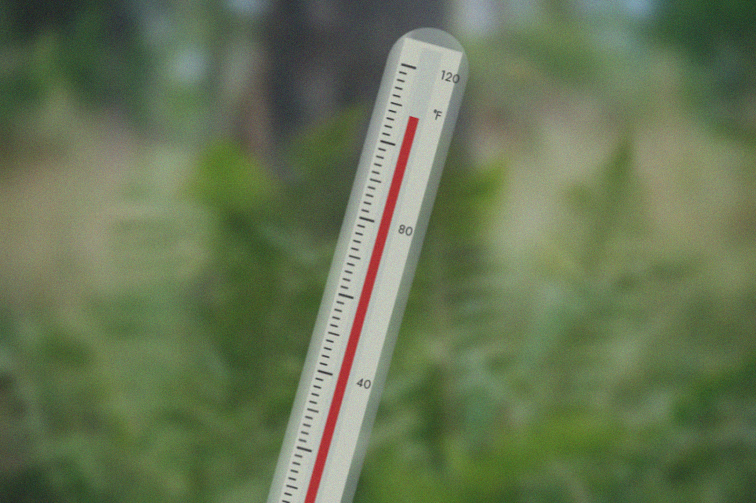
**108** °F
